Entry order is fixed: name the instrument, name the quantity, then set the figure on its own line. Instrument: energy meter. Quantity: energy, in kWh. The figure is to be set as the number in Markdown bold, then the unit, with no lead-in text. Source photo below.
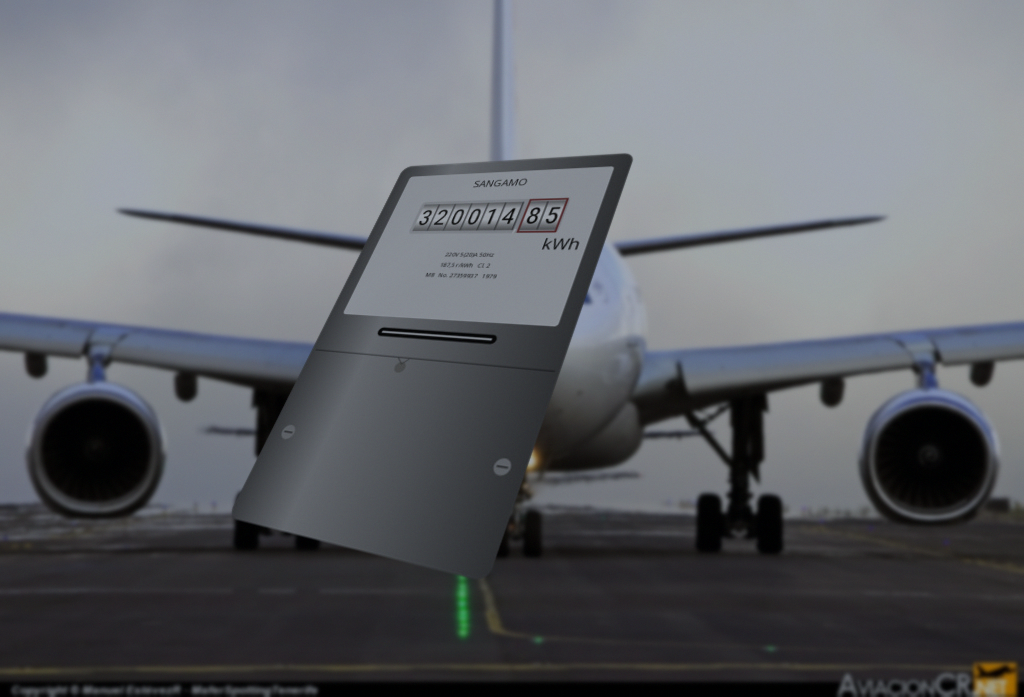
**320014.85** kWh
